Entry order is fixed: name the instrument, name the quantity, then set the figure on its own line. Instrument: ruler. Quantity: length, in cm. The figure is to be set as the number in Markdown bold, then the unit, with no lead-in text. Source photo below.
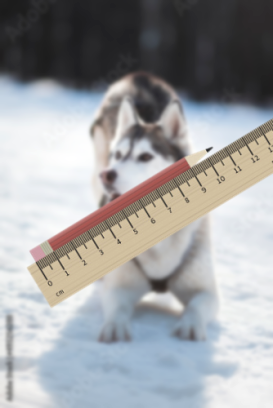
**10.5** cm
